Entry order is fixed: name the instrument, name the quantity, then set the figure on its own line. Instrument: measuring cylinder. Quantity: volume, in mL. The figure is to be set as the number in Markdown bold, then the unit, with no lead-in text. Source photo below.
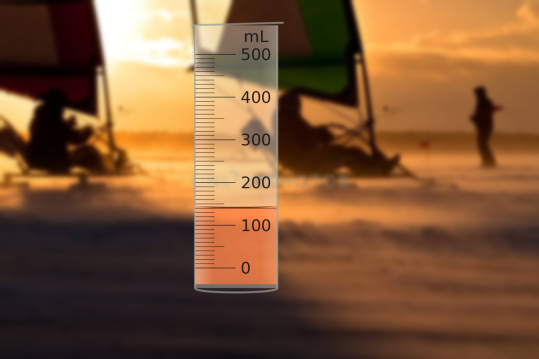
**140** mL
